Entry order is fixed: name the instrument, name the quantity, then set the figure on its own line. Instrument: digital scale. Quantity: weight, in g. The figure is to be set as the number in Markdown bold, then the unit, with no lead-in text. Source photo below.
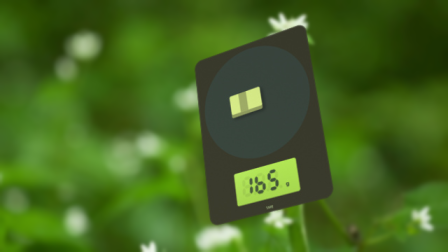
**165** g
